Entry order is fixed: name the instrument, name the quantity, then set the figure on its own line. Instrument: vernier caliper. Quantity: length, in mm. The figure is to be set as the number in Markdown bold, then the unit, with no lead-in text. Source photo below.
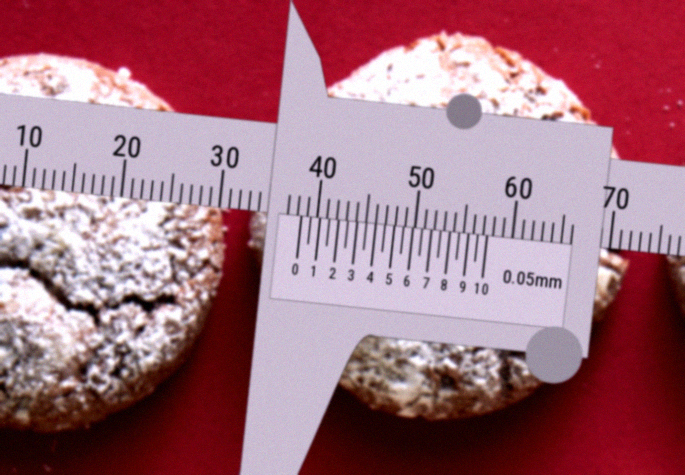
**38.4** mm
